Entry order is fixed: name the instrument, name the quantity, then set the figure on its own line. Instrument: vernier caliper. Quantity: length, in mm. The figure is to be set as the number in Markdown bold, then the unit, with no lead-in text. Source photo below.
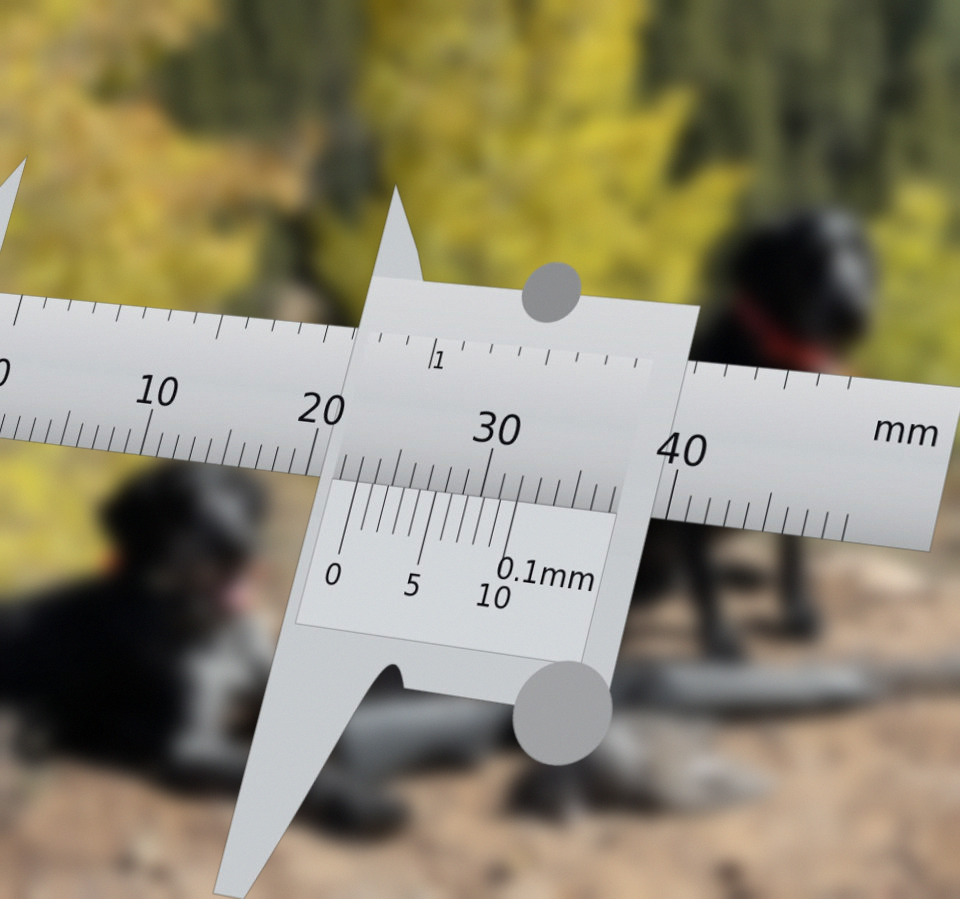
**23.0** mm
